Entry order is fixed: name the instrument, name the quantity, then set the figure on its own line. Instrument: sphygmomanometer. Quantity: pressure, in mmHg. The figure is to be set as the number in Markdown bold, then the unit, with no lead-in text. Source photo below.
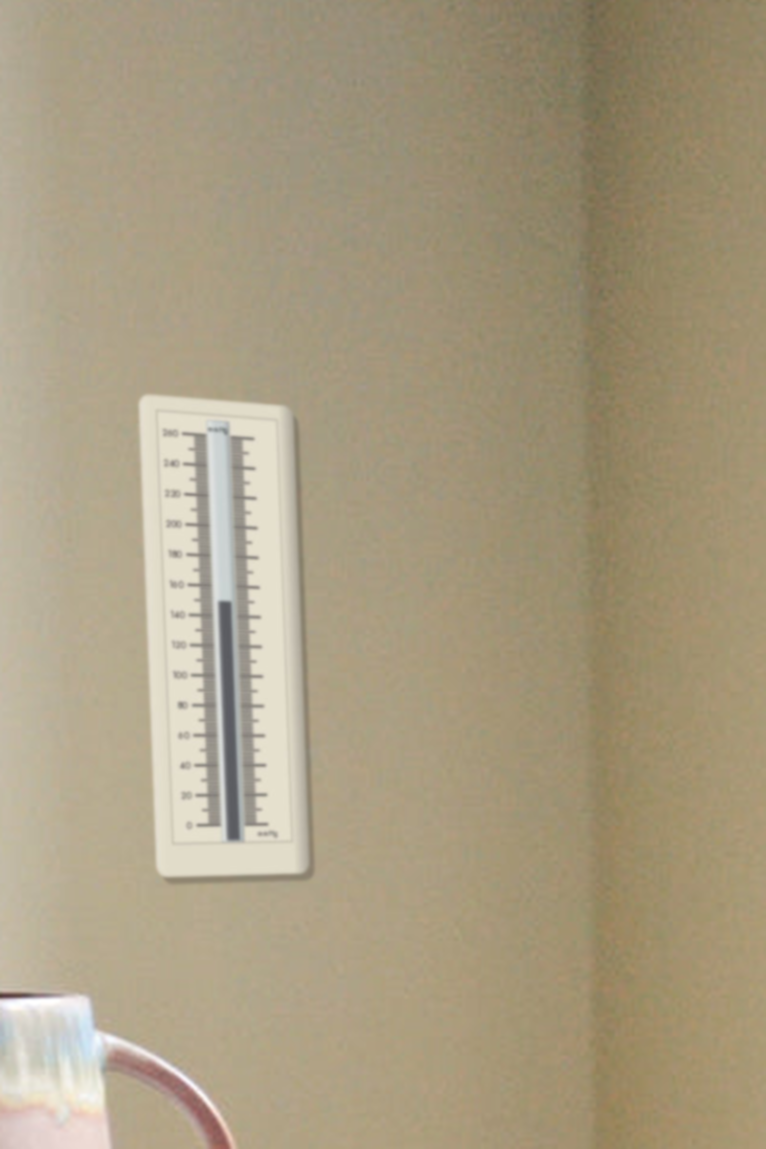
**150** mmHg
